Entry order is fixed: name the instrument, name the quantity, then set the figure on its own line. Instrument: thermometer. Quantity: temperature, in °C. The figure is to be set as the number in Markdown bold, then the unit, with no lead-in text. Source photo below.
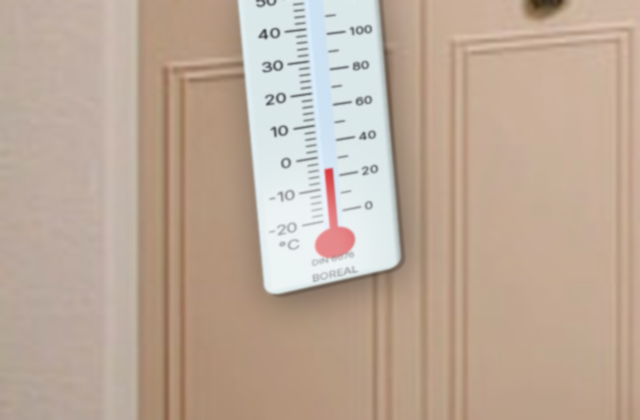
**-4** °C
